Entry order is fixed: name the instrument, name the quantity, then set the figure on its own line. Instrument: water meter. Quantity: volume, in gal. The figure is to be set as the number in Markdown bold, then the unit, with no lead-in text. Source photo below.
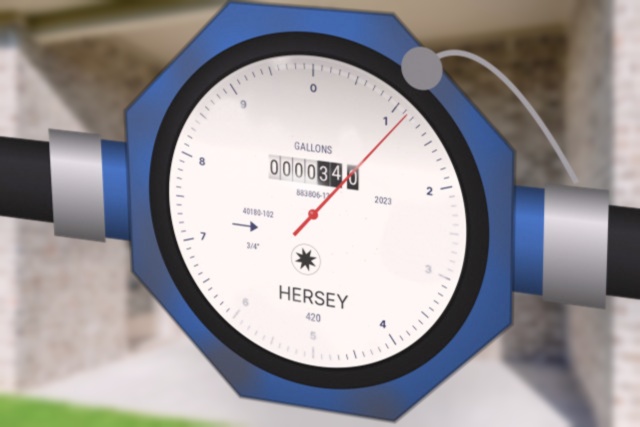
**341.1** gal
